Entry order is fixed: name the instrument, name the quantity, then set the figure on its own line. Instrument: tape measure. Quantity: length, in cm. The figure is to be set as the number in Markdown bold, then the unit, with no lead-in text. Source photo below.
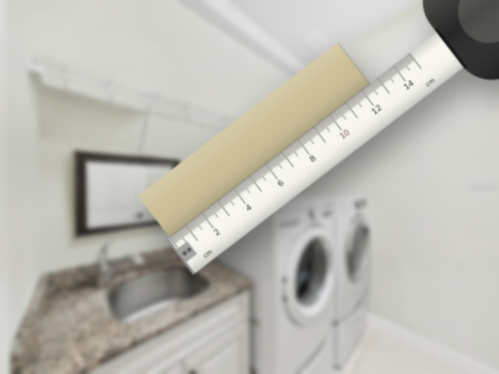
**12.5** cm
